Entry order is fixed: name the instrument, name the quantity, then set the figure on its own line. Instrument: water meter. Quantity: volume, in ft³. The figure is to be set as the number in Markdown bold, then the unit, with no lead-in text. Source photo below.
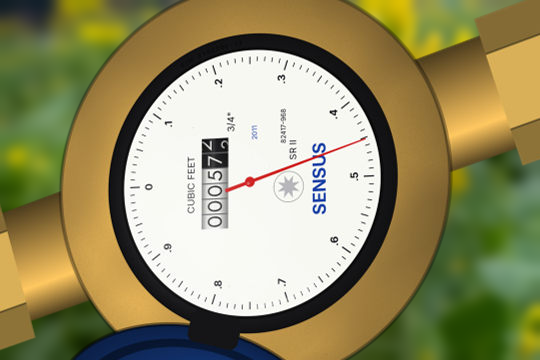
**572.45** ft³
